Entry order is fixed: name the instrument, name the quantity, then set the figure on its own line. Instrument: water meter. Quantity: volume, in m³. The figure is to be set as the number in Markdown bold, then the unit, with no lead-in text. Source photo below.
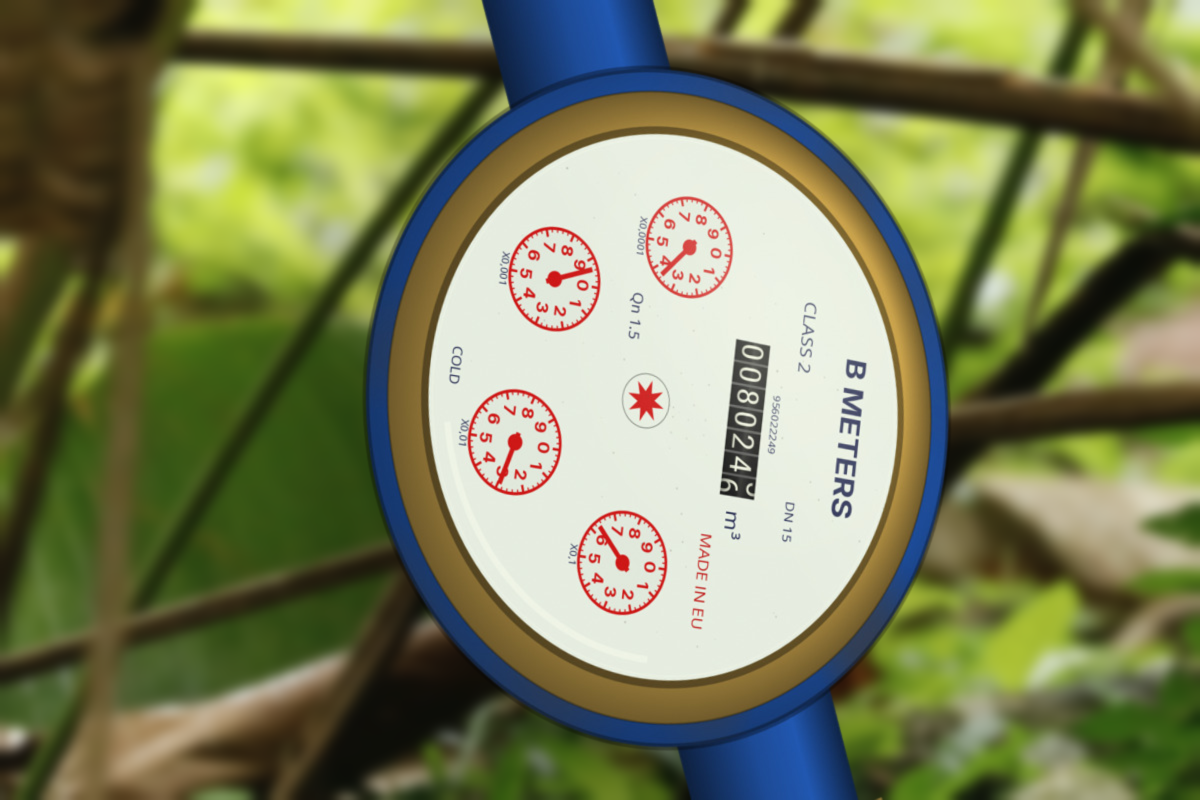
**80245.6293** m³
